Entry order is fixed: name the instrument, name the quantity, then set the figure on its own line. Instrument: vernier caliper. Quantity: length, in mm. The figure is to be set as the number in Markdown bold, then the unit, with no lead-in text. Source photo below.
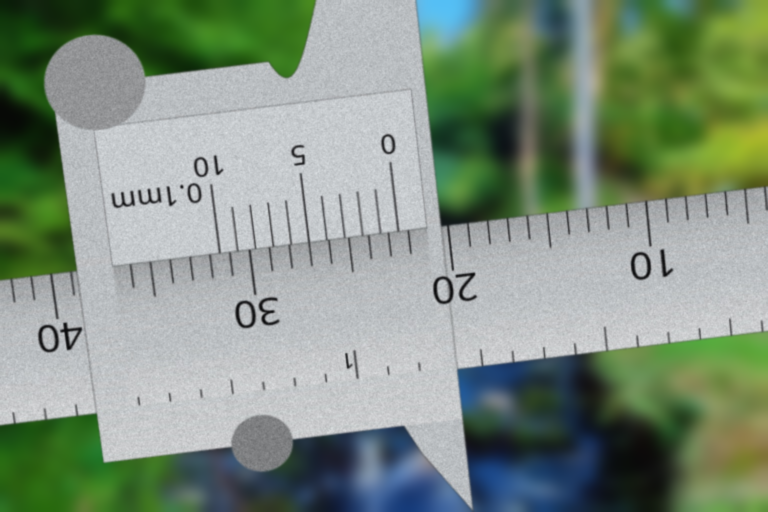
**22.5** mm
